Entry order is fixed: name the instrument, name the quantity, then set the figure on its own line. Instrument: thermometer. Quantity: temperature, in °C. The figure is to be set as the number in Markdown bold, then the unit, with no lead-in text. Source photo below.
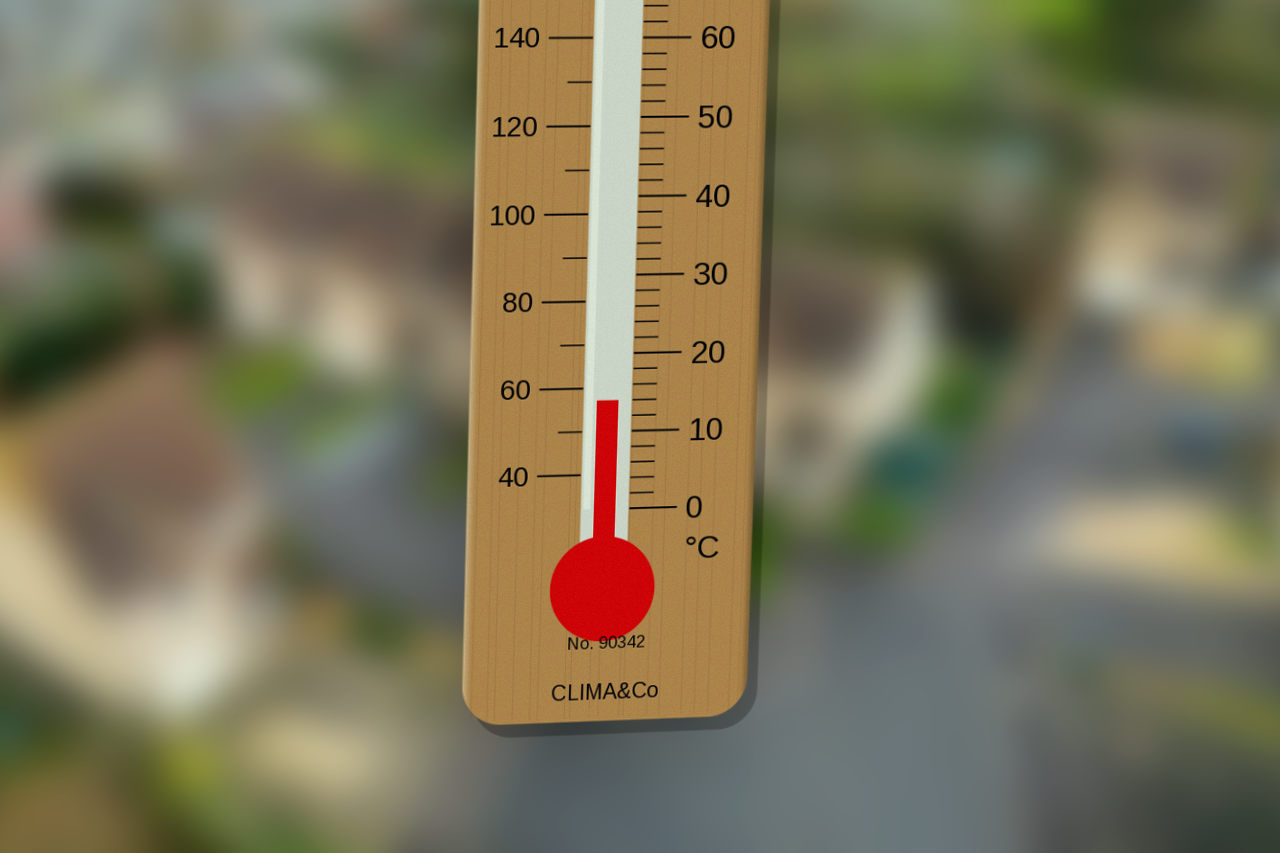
**14** °C
